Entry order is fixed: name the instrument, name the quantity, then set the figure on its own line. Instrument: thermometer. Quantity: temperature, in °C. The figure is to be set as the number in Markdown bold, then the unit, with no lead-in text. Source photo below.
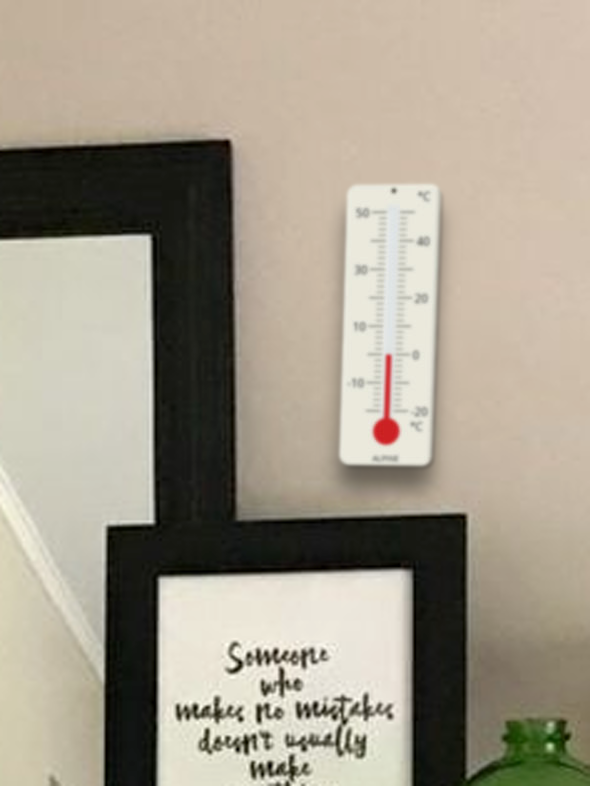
**0** °C
